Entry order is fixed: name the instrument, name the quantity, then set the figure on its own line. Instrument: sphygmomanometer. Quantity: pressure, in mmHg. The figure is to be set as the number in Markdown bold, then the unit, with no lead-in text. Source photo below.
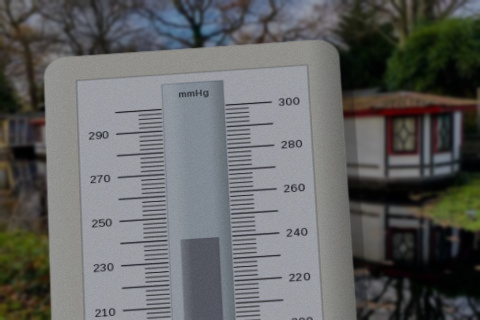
**240** mmHg
